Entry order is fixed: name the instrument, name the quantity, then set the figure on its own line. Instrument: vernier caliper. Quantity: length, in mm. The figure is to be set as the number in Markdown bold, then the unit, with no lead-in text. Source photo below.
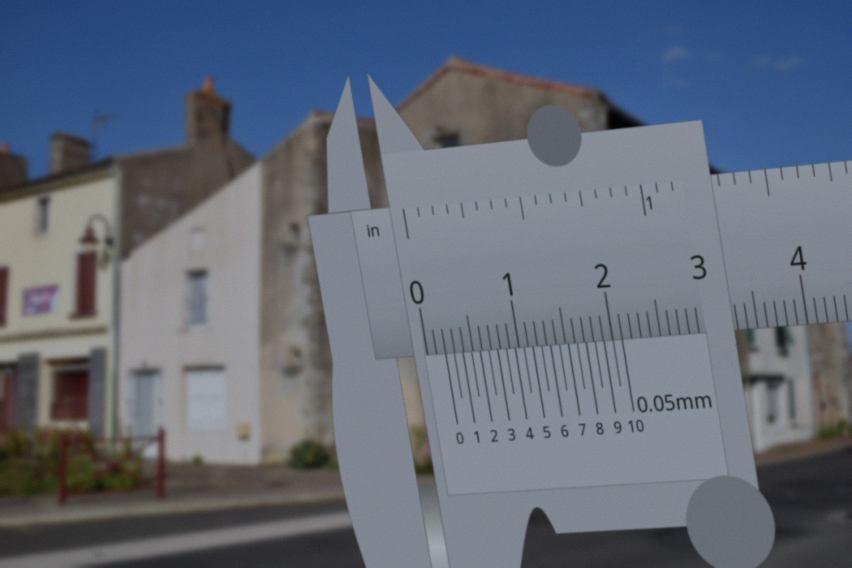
**2.0** mm
